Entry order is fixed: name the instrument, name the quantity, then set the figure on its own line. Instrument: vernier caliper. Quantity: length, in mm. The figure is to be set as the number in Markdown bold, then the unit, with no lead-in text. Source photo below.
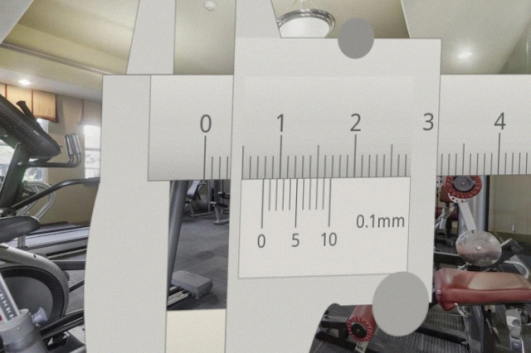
**7.8** mm
